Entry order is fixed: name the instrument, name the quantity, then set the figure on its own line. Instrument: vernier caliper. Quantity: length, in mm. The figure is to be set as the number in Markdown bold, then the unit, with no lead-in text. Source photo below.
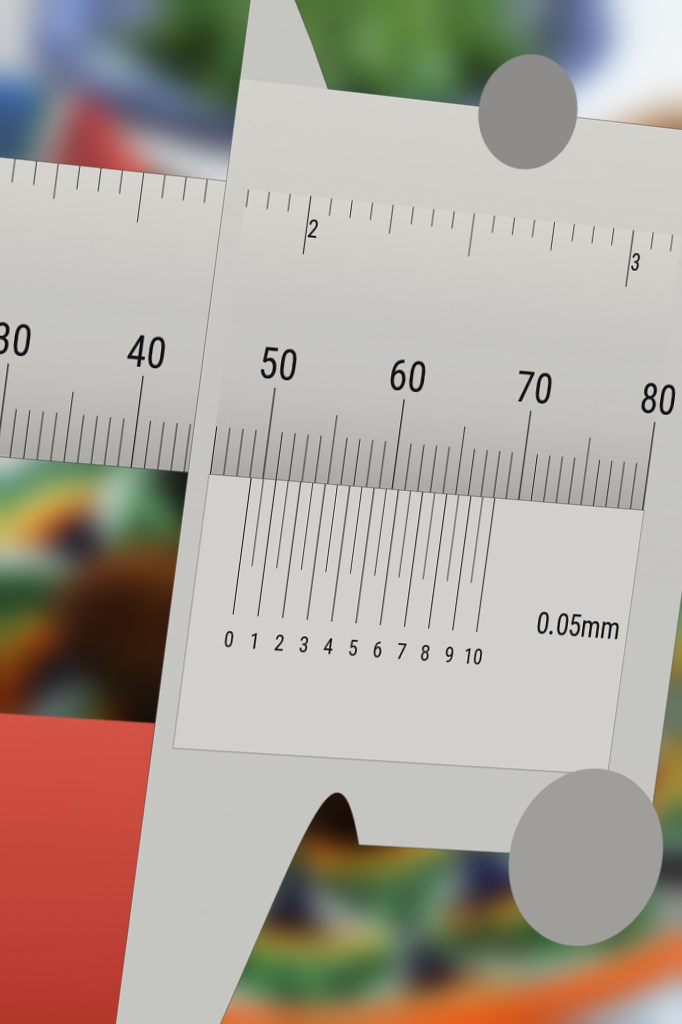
**49.1** mm
